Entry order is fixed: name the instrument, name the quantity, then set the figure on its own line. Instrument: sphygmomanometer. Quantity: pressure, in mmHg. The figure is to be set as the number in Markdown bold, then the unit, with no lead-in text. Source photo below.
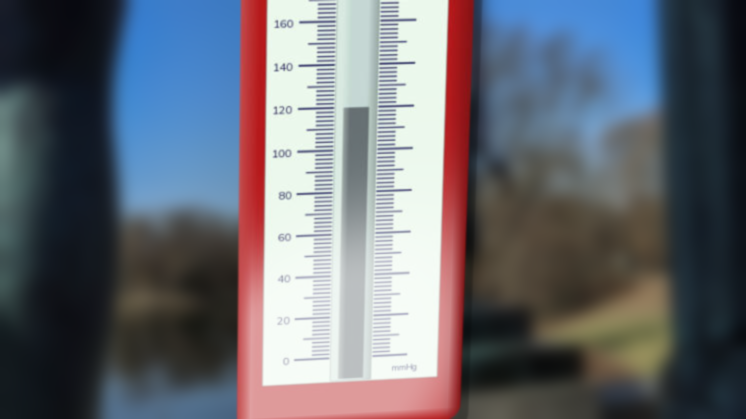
**120** mmHg
